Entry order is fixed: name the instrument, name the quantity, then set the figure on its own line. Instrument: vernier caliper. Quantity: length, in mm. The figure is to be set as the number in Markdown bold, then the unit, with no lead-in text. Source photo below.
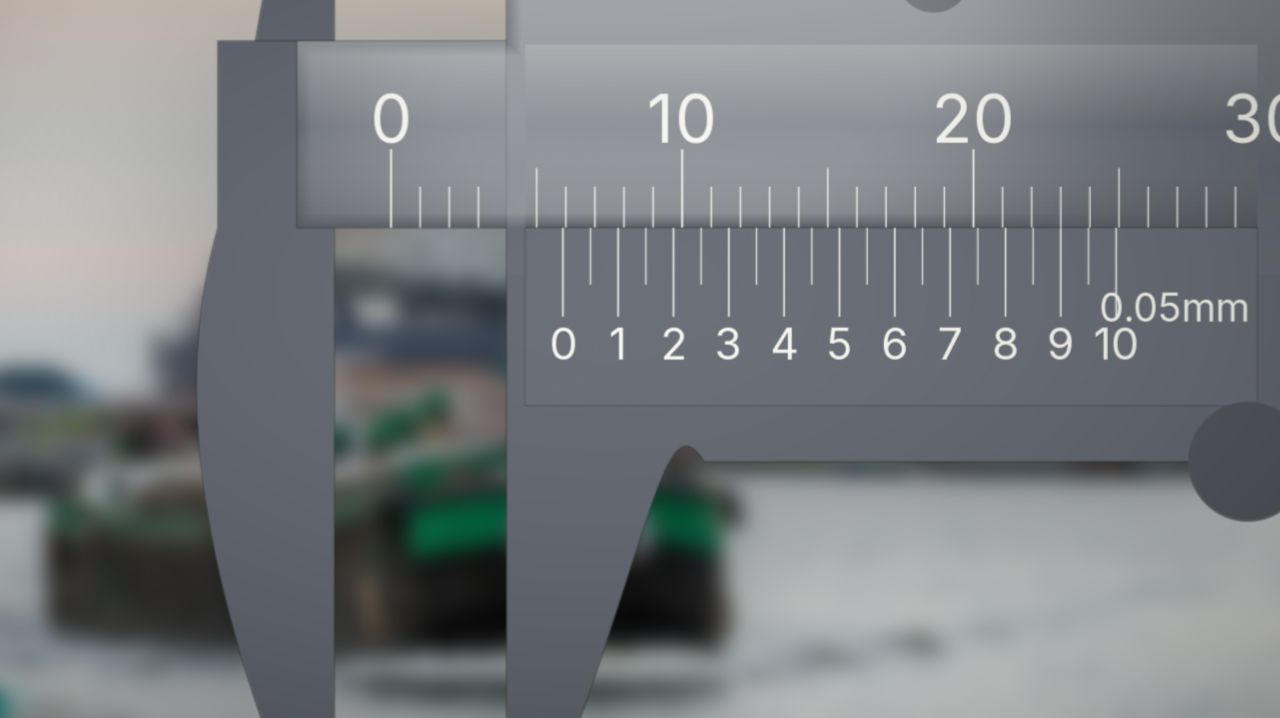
**5.90** mm
